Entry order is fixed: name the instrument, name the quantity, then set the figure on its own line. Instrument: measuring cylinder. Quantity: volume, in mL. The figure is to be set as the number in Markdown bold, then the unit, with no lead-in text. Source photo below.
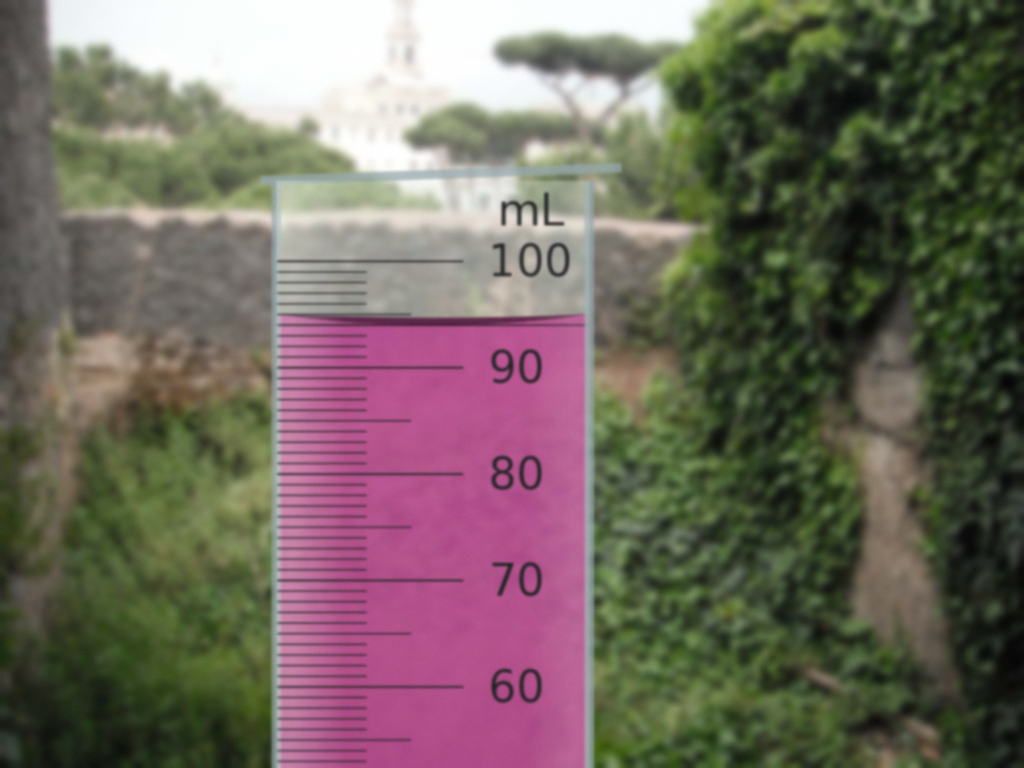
**94** mL
